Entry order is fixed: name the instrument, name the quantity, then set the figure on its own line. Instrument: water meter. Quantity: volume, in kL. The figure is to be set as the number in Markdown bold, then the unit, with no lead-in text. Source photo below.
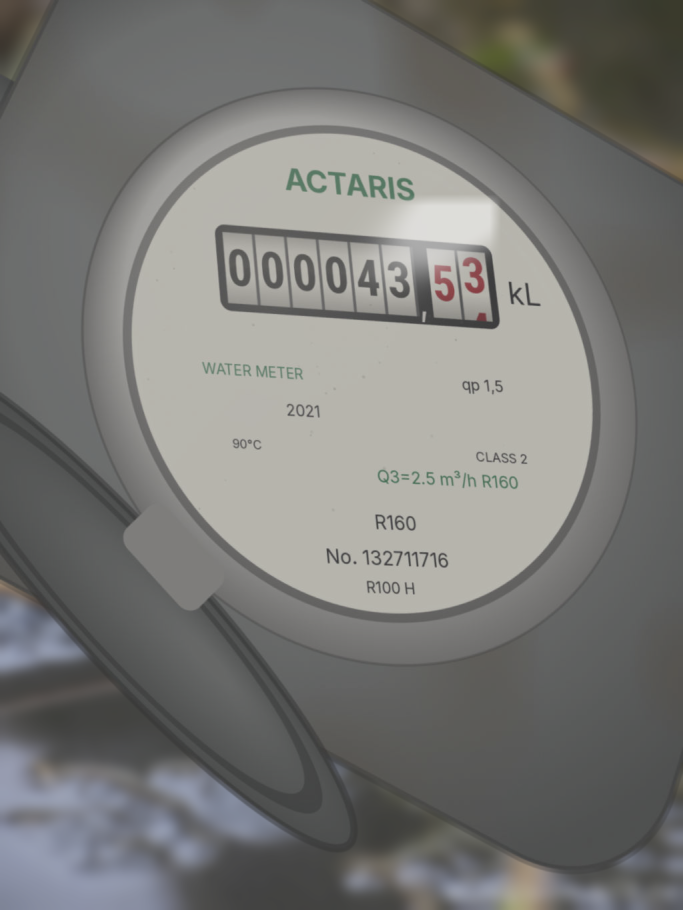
**43.53** kL
